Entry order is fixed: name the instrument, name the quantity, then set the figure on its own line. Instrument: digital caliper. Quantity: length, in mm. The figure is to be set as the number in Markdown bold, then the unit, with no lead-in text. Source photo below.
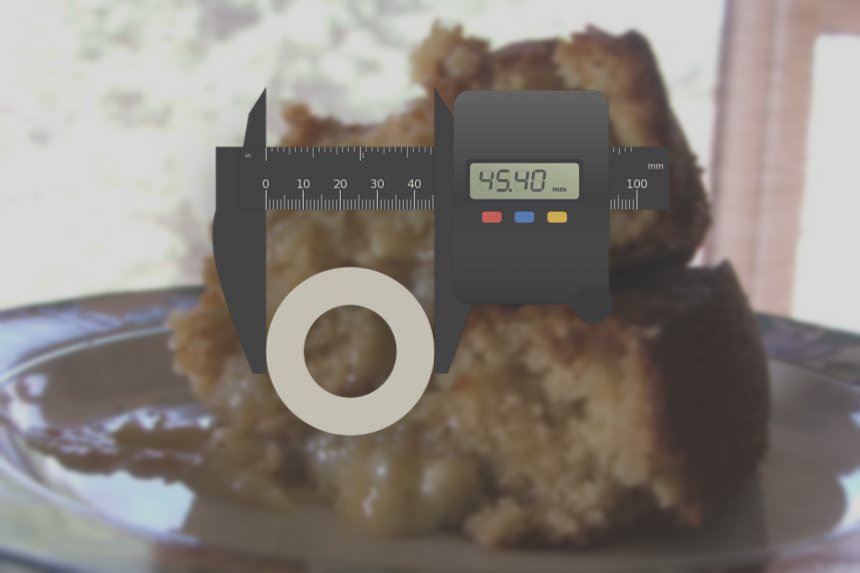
**45.40** mm
